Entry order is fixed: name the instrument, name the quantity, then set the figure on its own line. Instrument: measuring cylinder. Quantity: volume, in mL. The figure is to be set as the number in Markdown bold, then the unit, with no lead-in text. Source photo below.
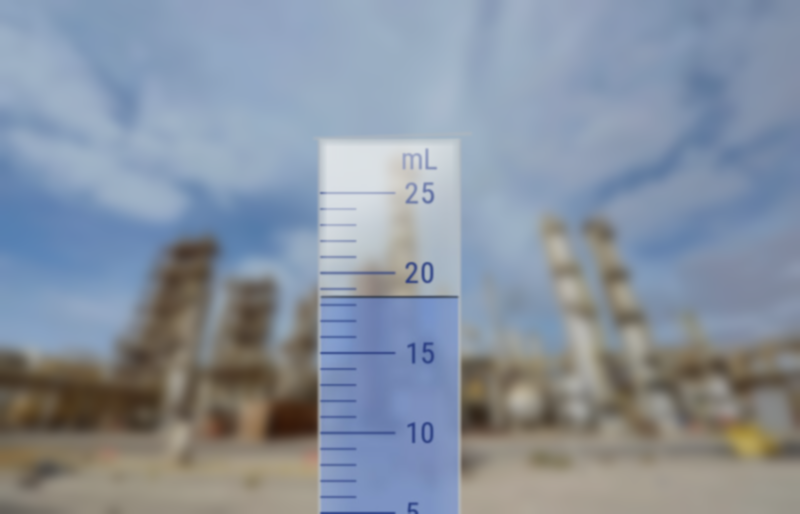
**18.5** mL
